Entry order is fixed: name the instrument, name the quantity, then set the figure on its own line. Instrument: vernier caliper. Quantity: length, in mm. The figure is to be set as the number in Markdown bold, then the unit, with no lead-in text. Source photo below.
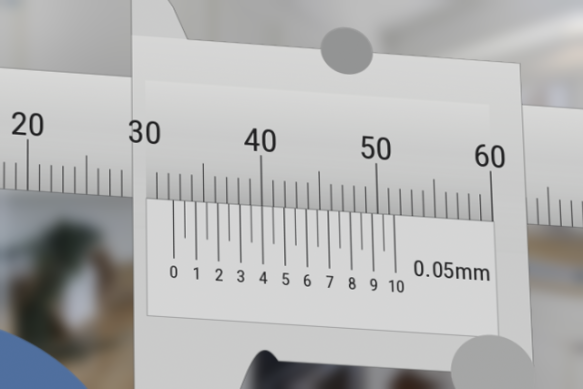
**32.4** mm
